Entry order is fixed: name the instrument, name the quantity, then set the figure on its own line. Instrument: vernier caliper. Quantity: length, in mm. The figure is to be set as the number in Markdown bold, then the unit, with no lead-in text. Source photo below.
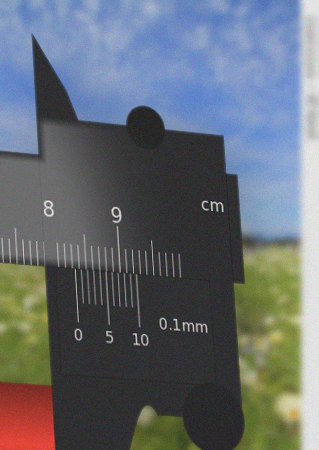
**83.4** mm
